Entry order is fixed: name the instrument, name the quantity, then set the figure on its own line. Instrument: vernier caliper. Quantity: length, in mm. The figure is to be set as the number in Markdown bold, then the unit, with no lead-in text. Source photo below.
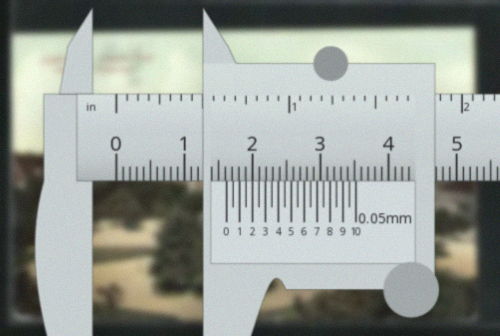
**16.2** mm
